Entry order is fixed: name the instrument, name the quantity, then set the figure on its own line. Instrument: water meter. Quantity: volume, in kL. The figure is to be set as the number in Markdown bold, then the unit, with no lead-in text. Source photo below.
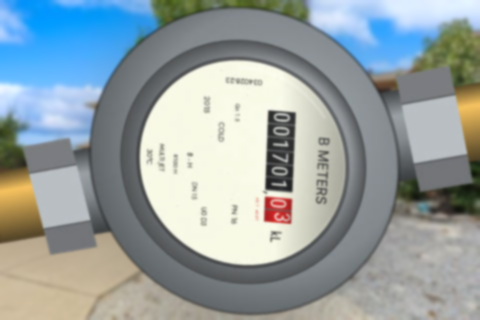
**1701.03** kL
